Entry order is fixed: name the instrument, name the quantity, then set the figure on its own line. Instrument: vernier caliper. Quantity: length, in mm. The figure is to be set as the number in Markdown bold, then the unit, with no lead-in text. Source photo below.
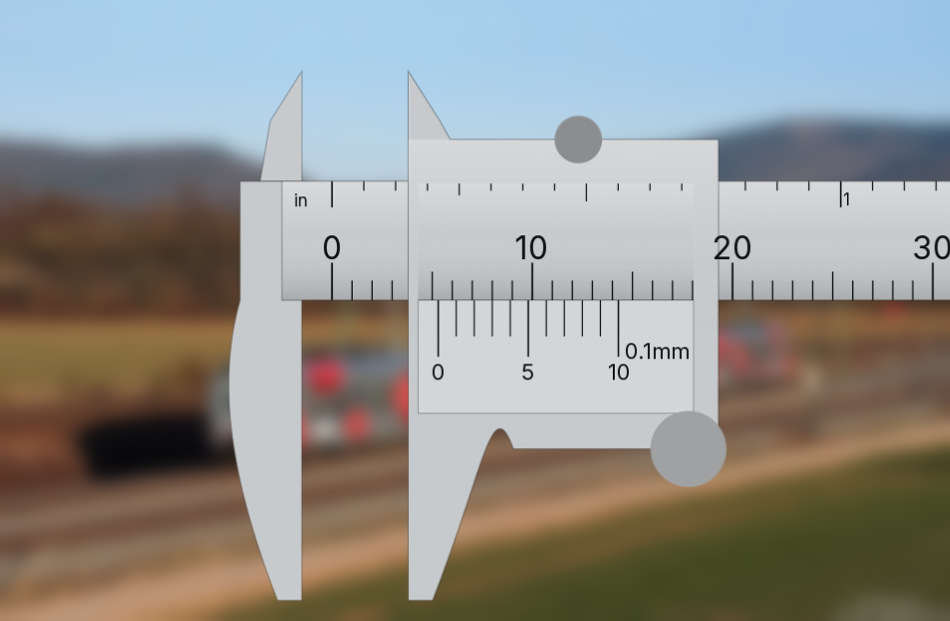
**5.3** mm
